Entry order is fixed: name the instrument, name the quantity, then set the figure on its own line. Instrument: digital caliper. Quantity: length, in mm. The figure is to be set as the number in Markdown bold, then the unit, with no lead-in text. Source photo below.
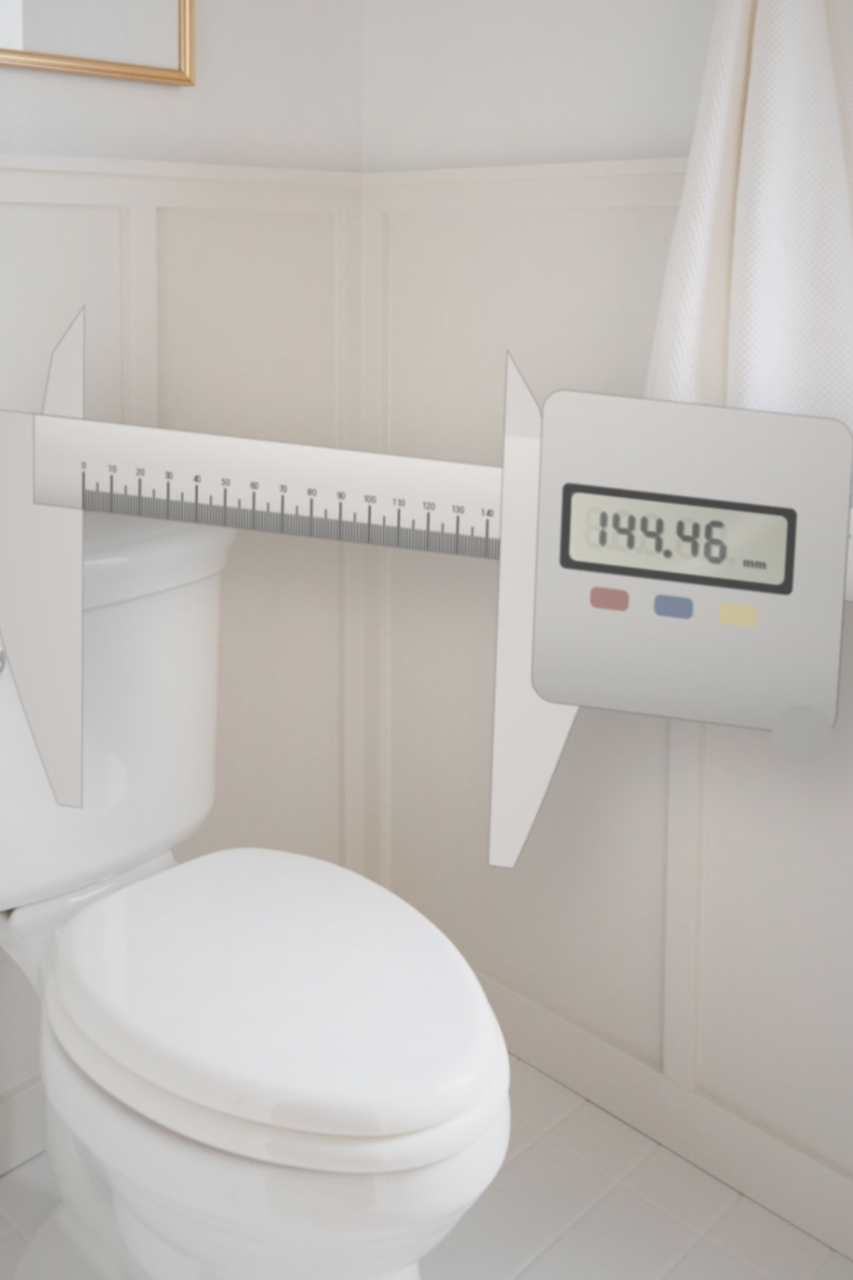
**144.46** mm
